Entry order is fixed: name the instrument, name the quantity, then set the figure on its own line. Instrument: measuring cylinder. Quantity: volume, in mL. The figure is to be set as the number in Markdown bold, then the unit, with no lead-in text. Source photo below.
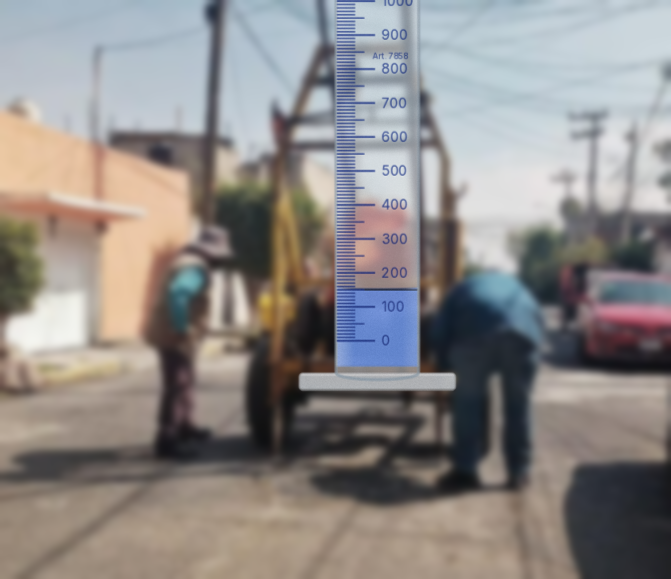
**150** mL
